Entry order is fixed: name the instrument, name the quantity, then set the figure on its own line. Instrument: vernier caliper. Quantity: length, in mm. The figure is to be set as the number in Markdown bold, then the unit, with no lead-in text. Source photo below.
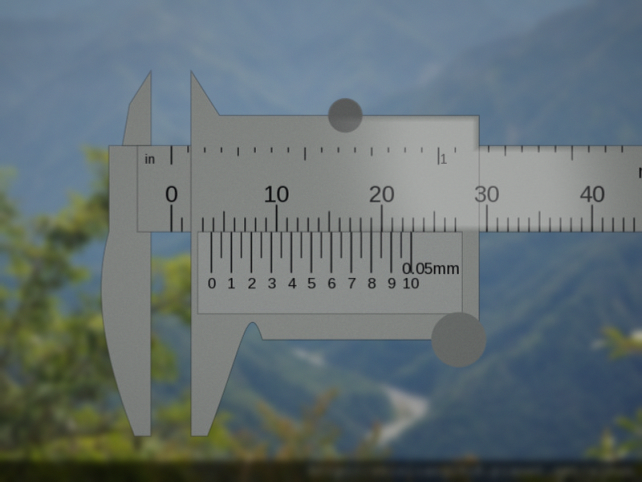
**3.8** mm
